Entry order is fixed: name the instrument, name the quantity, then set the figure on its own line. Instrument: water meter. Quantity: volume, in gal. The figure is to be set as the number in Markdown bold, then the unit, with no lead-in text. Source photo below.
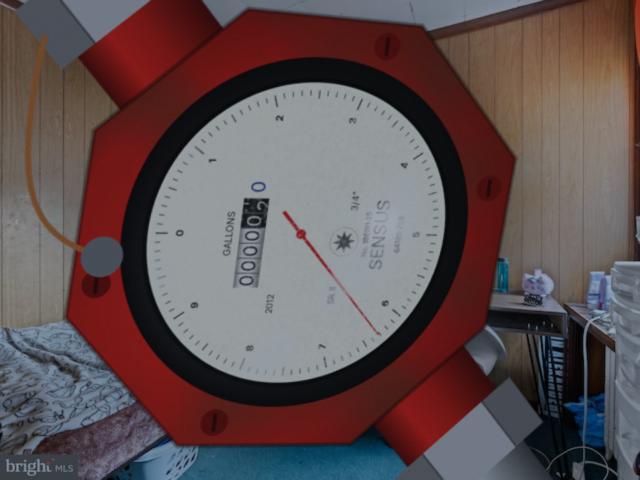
**16.3** gal
